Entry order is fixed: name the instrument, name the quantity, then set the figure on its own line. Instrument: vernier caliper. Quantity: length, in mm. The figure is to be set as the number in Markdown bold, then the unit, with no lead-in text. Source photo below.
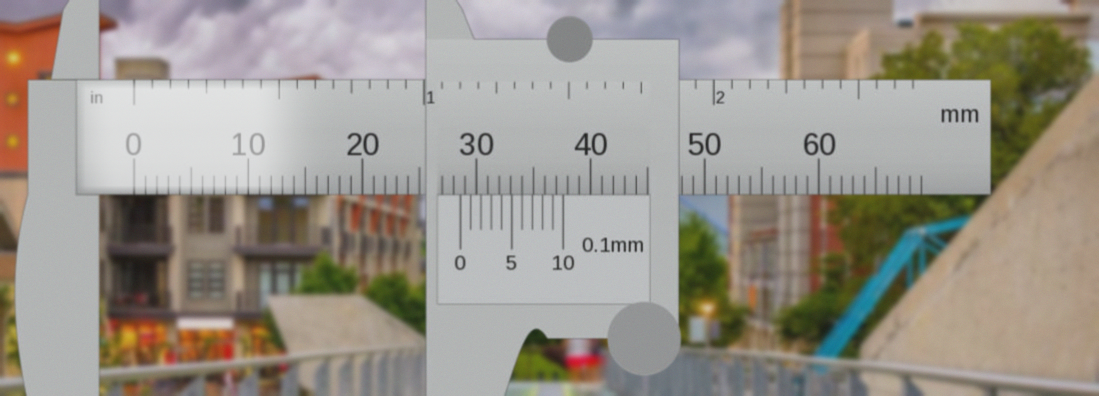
**28.6** mm
